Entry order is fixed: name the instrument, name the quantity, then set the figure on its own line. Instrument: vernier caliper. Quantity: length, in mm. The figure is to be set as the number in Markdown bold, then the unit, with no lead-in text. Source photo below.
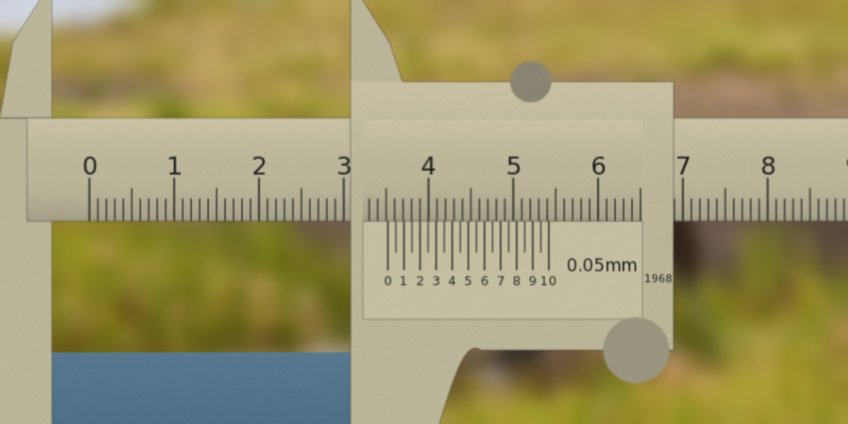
**35.2** mm
